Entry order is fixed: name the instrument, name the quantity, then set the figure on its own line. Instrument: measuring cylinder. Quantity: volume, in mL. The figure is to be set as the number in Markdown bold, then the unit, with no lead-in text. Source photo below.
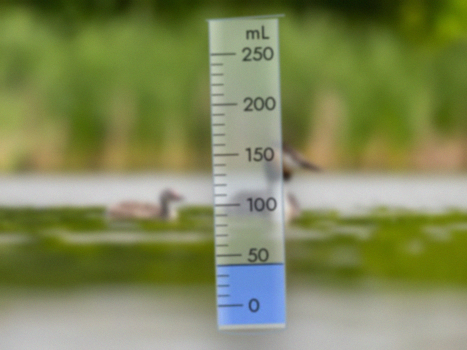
**40** mL
